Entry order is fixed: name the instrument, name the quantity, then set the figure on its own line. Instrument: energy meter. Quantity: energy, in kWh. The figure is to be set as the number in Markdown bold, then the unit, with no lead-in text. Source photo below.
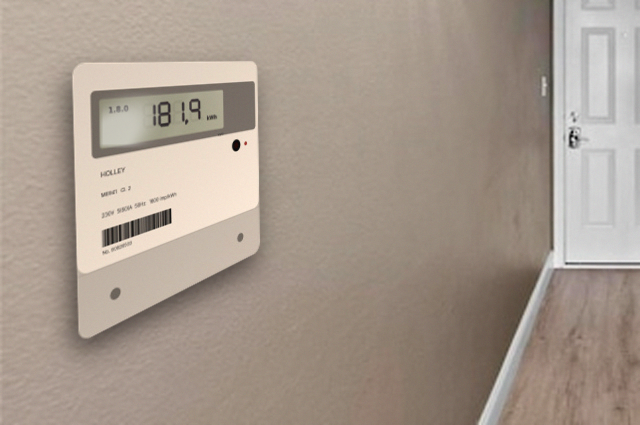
**181.9** kWh
